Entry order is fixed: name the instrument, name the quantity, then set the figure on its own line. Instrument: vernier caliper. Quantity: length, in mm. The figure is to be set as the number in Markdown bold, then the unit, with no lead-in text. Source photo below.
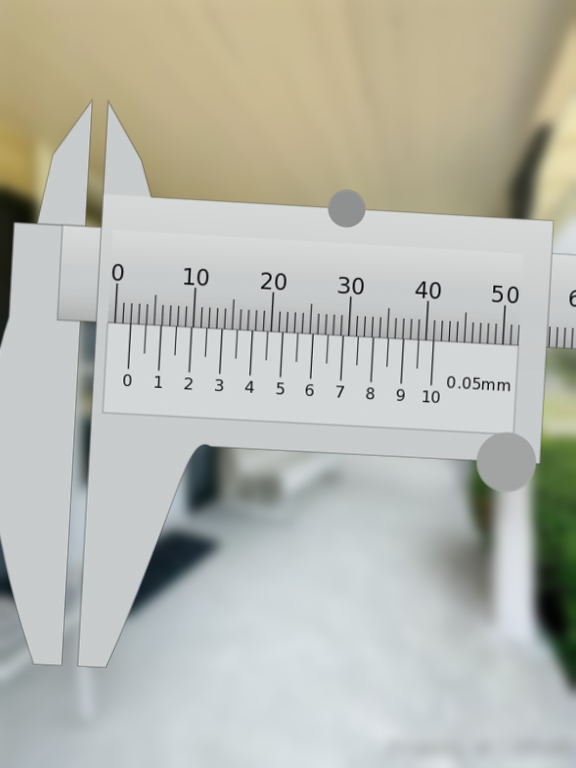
**2.0** mm
